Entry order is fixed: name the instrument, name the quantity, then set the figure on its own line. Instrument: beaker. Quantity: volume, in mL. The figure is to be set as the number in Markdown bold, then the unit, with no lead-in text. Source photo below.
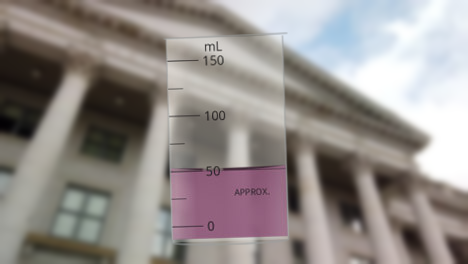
**50** mL
